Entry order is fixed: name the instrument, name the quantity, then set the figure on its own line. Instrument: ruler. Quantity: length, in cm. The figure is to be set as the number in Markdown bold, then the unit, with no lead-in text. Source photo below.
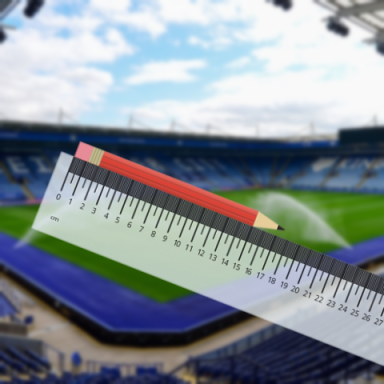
**17.5** cm
